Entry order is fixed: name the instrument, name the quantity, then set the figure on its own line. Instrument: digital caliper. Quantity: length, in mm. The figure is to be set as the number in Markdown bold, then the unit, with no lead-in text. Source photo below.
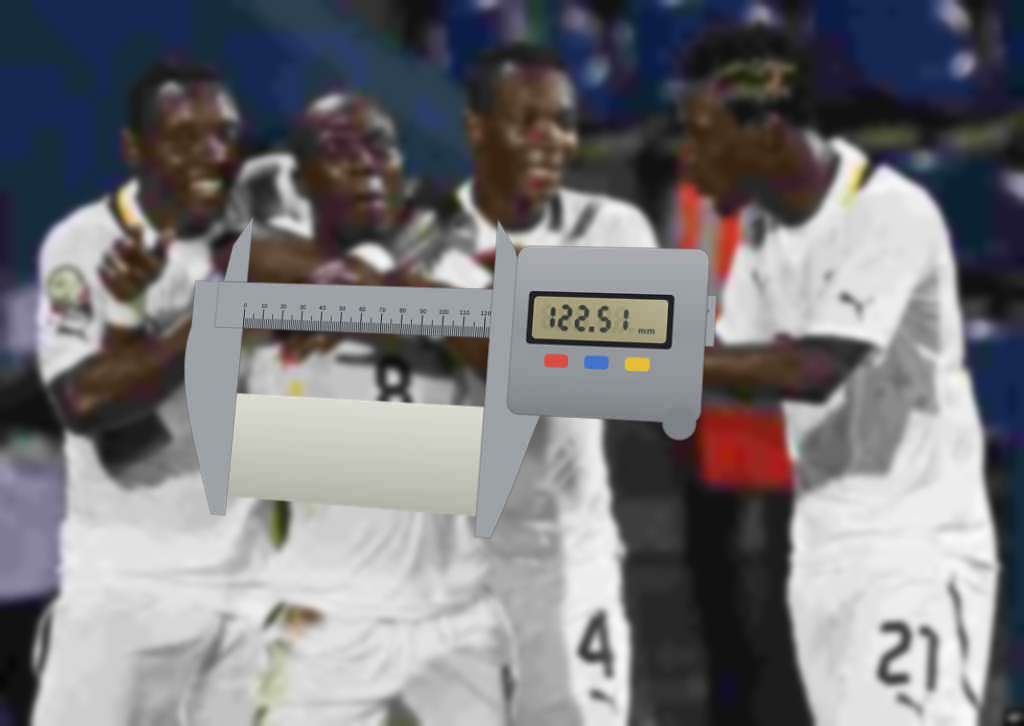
**122.51** mm
